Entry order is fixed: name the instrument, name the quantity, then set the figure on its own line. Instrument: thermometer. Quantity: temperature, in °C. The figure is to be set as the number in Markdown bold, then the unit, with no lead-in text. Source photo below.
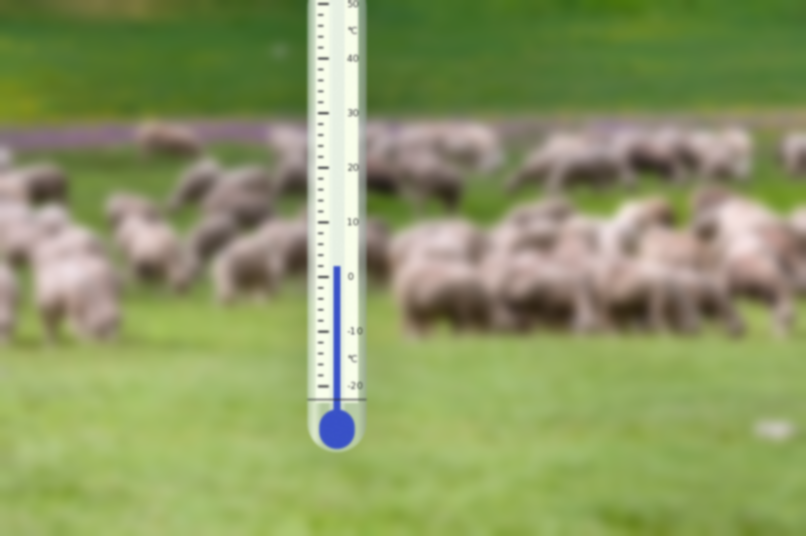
**2** °C
